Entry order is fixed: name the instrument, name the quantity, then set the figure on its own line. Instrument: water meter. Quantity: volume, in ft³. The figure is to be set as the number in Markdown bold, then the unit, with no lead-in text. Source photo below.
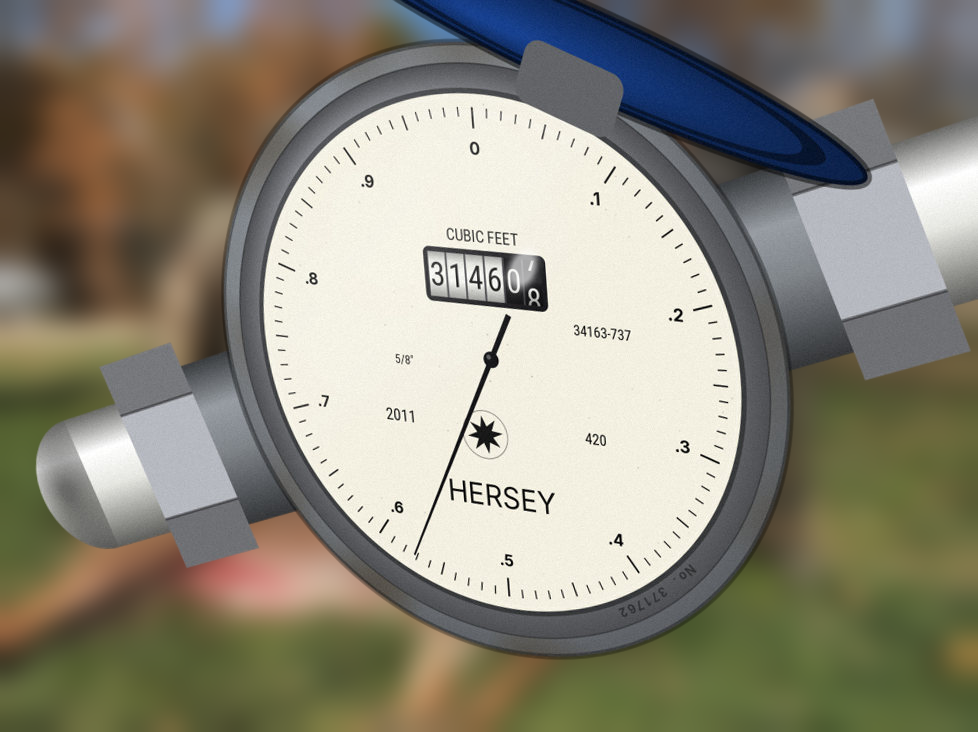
**314607.57** ft³
